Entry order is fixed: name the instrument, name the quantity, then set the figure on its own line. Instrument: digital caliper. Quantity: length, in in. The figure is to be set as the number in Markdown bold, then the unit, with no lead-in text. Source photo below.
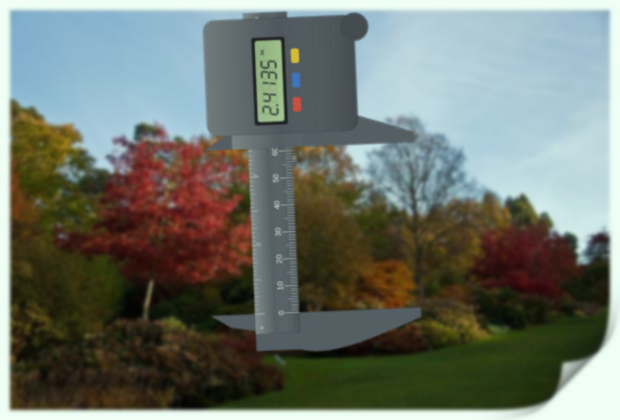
**2.4135** in
